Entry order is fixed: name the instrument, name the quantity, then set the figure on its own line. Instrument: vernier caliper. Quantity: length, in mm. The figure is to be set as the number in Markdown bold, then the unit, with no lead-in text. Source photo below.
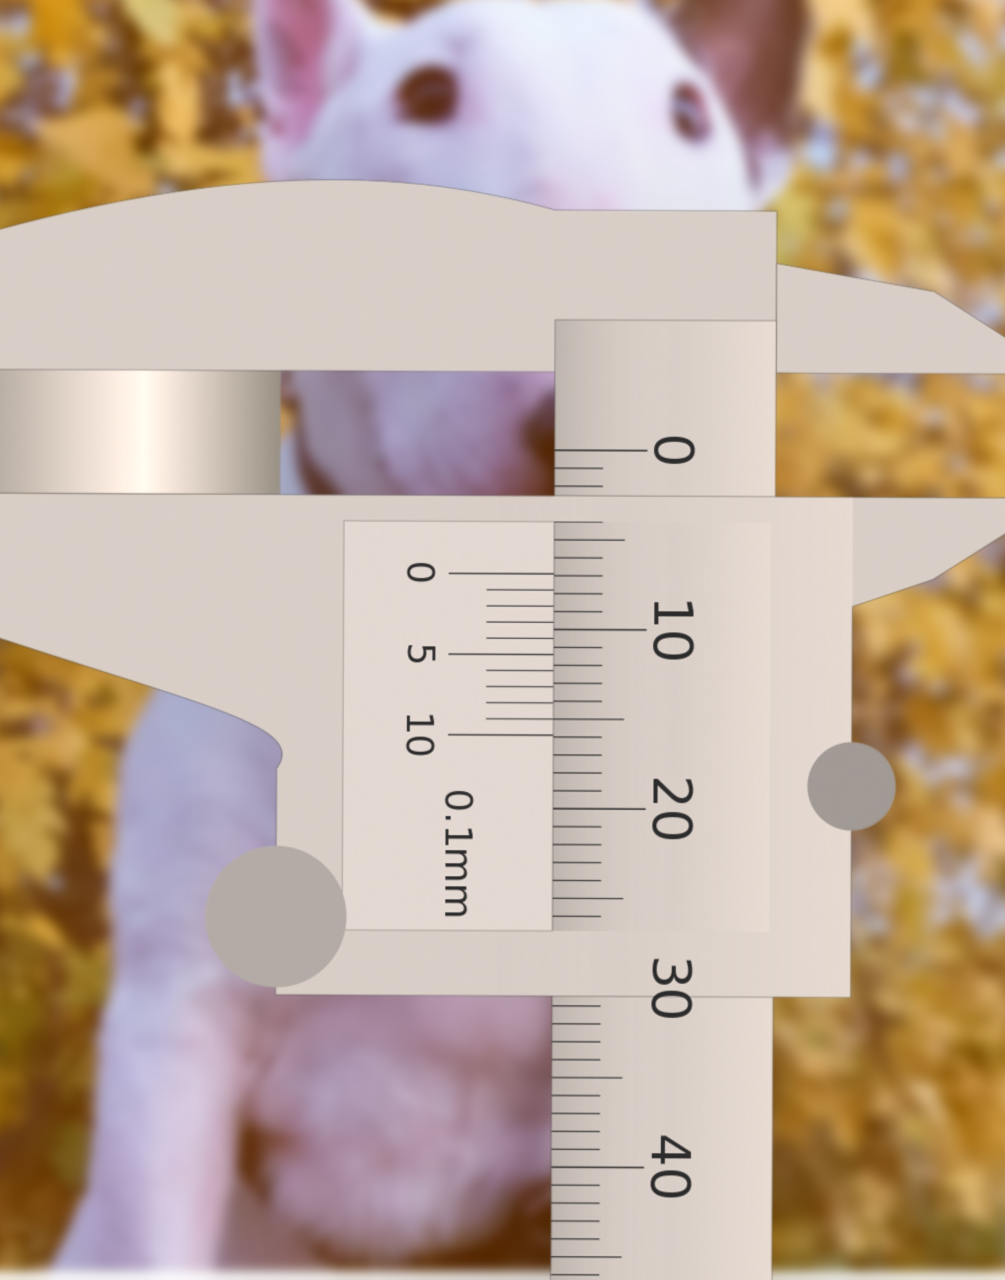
**6.9** mm
